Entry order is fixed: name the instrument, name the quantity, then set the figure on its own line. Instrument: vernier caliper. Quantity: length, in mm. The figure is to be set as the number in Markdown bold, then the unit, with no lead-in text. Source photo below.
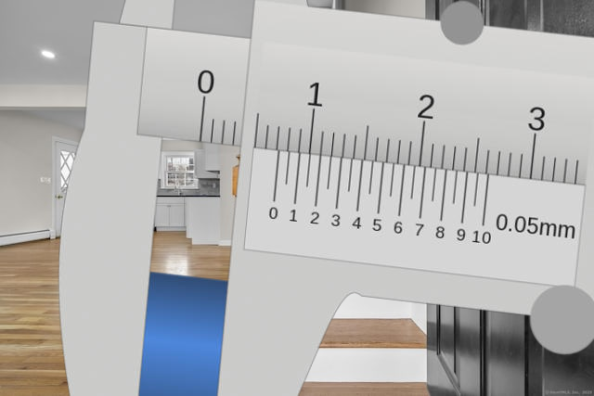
**7.2** mm
